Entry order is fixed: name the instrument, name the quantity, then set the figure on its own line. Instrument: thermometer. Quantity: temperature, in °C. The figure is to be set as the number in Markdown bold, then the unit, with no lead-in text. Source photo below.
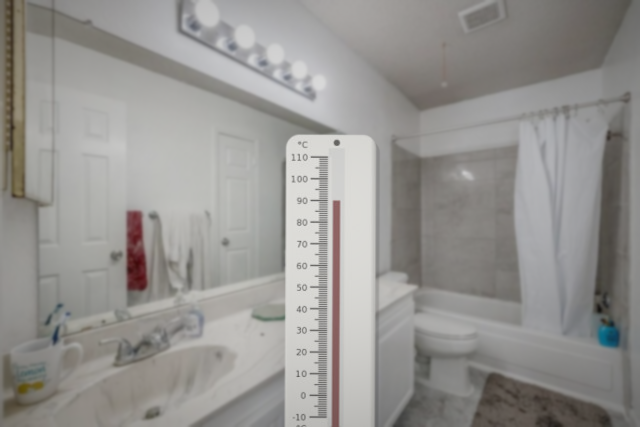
**90** °C
